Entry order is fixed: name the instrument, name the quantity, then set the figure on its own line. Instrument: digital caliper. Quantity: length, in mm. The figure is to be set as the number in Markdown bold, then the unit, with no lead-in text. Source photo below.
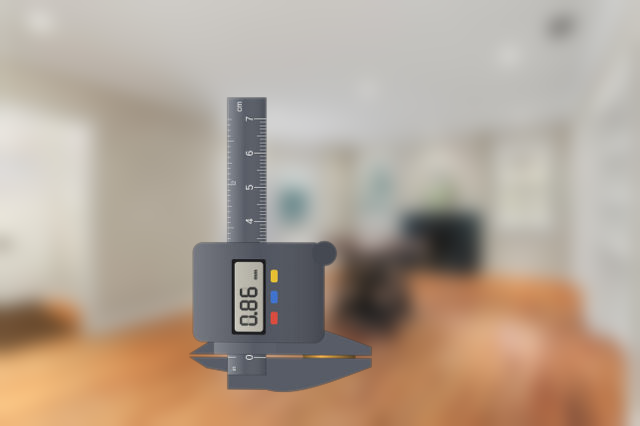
**0.86** mm
